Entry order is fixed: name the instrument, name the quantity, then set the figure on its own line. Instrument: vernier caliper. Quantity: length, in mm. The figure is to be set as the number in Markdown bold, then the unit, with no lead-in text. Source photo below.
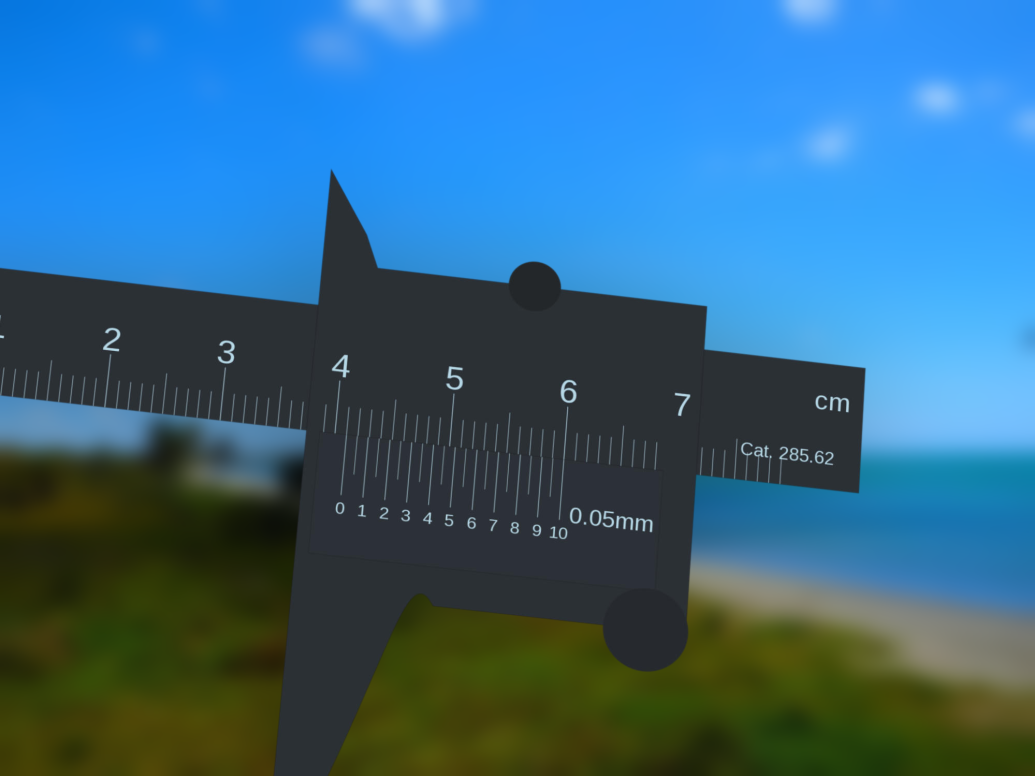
**41.0** mm
